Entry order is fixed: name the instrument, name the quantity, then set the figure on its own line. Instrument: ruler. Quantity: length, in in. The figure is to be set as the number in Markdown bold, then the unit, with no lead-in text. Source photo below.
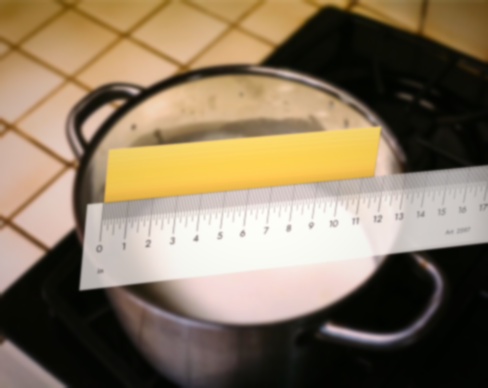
**11.5** in
